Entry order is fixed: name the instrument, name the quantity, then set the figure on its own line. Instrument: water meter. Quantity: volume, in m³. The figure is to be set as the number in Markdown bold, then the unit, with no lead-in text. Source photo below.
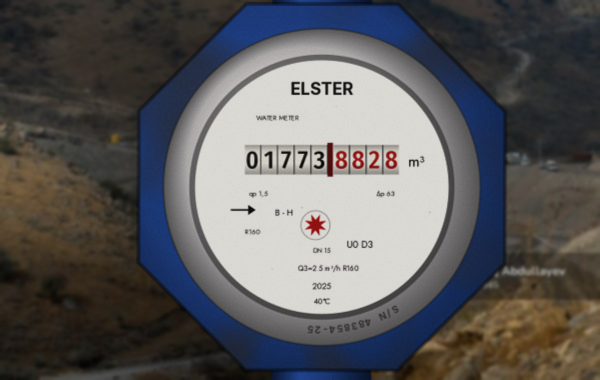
**1773.8828** m³
